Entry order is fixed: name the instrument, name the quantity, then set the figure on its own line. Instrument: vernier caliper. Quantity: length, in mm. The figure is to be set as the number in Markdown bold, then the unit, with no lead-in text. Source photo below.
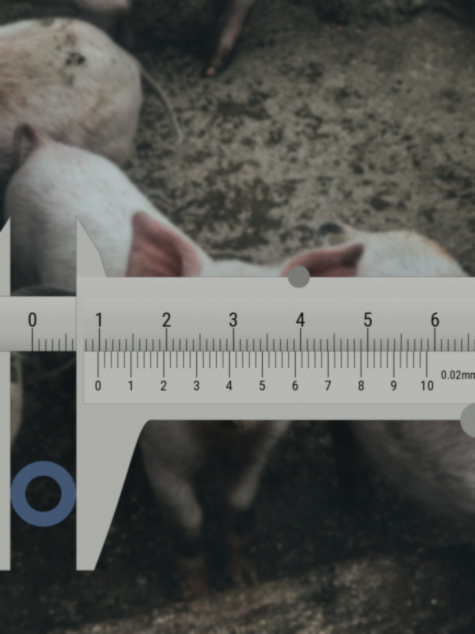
**9.8** mm
